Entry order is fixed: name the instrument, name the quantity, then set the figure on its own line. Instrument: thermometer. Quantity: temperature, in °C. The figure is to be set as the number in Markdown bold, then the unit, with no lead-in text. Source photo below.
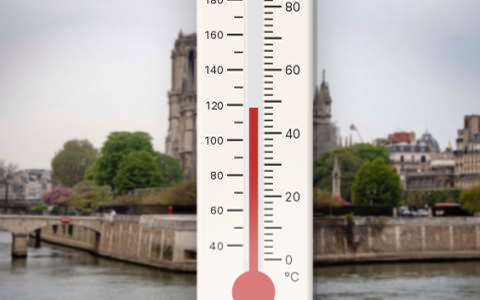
**48** °C
